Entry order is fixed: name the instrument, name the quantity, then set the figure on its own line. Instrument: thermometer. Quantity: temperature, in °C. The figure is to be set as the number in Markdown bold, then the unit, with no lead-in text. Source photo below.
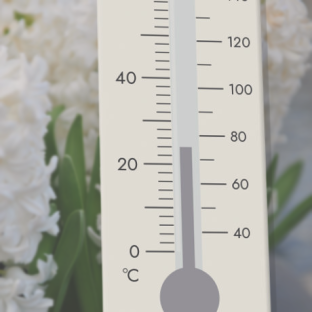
**24** °C
